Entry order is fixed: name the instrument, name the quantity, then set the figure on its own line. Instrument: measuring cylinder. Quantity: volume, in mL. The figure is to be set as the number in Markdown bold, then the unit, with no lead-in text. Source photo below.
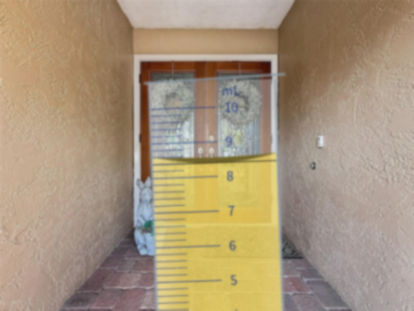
**8.4** mL
